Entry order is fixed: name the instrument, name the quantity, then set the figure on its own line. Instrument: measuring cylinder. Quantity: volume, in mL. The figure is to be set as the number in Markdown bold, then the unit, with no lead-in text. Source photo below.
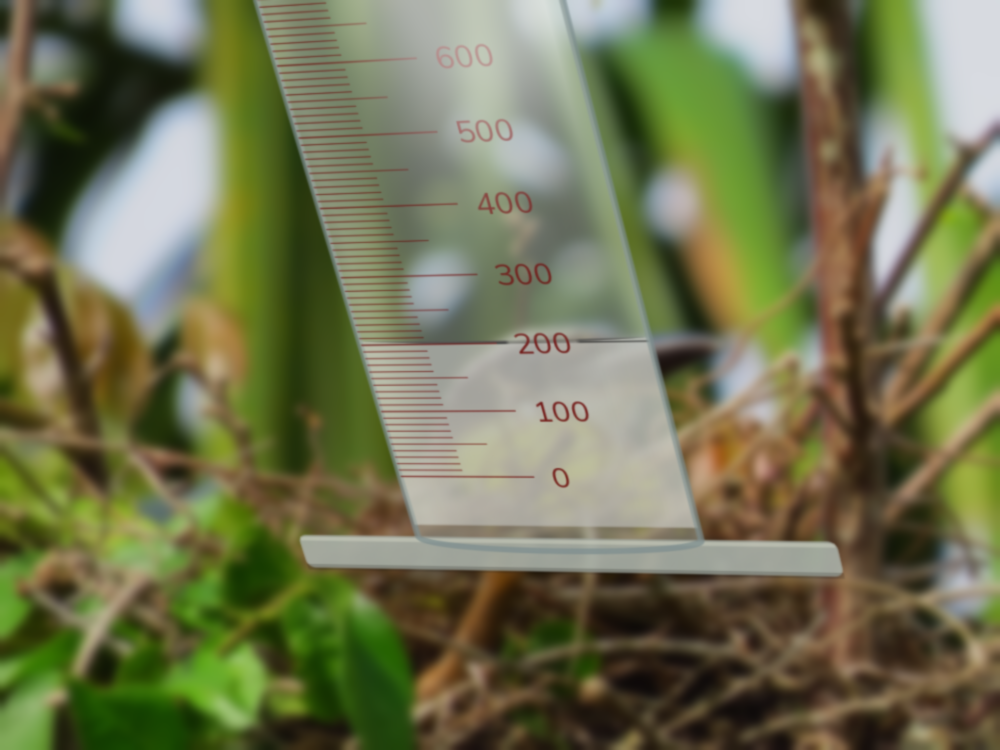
**200** mL
